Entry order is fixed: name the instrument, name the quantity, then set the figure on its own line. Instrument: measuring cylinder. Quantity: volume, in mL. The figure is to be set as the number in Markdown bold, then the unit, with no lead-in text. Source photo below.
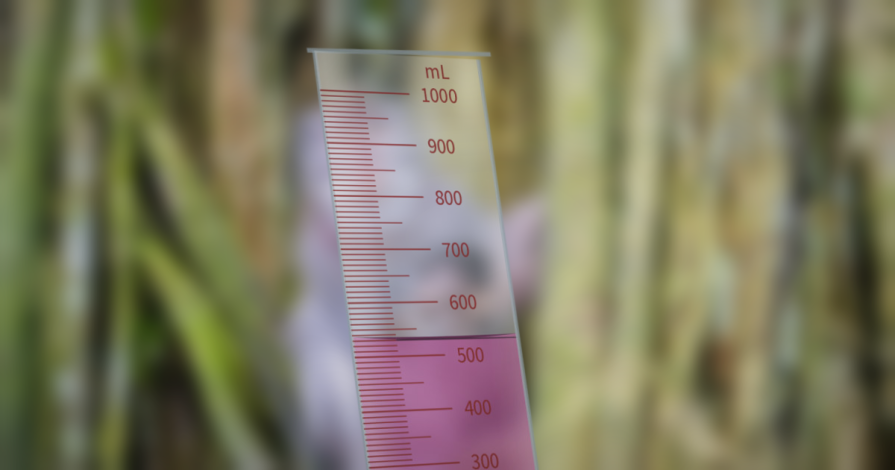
**530** mL
